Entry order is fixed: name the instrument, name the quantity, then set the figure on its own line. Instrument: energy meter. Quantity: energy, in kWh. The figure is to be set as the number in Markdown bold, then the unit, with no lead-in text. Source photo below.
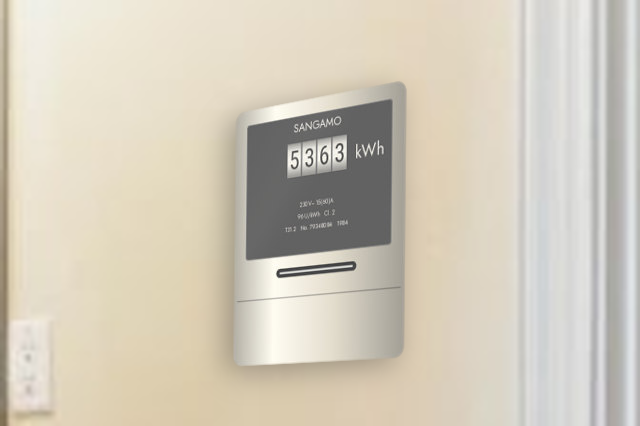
**5363** kWh
